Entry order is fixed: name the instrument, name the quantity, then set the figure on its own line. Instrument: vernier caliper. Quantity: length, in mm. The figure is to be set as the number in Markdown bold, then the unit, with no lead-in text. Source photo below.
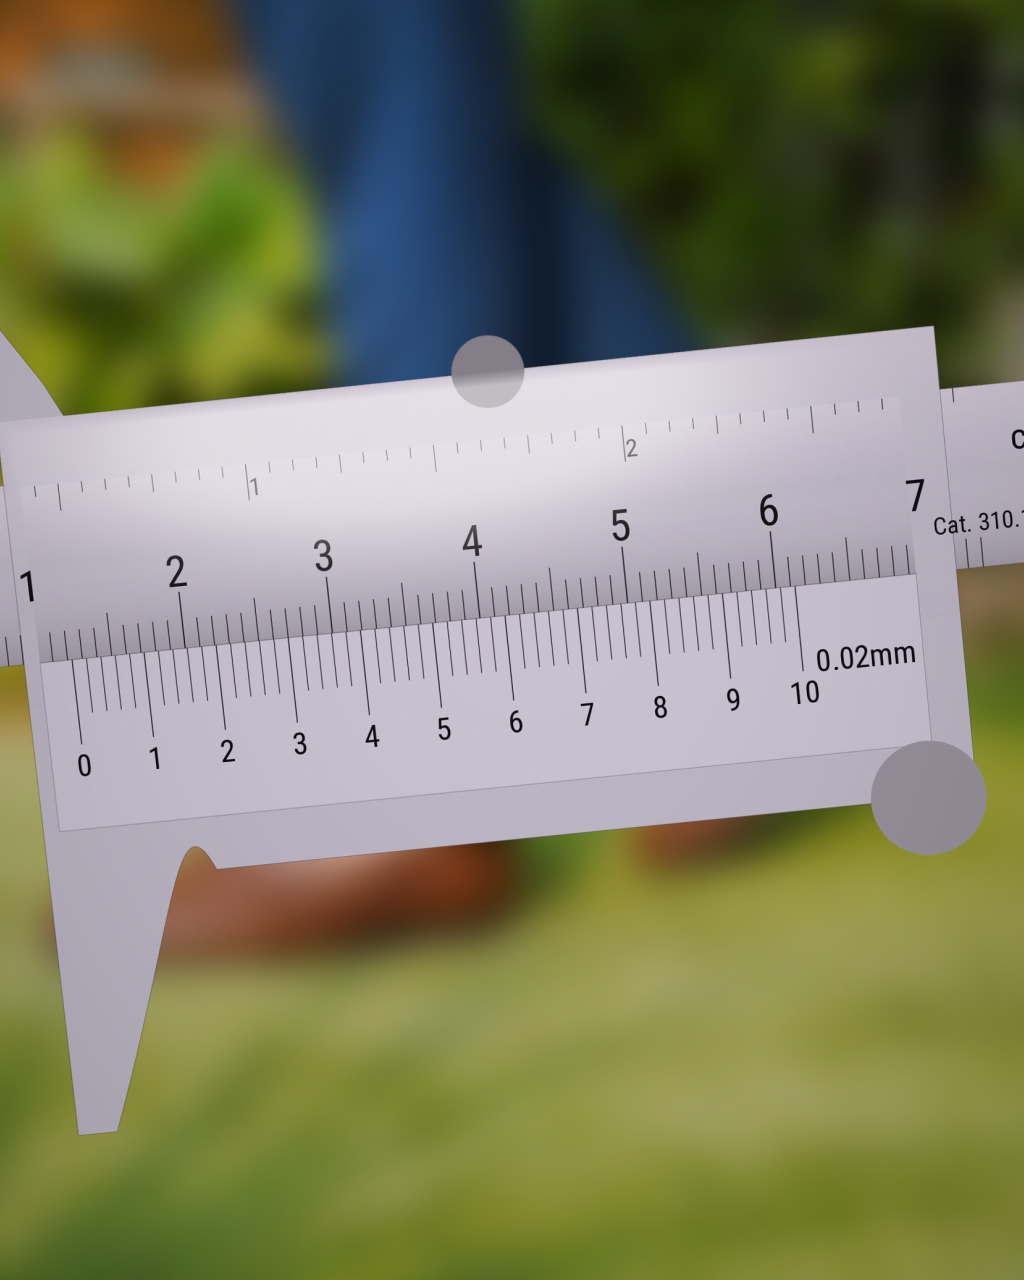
**12.3** mm
